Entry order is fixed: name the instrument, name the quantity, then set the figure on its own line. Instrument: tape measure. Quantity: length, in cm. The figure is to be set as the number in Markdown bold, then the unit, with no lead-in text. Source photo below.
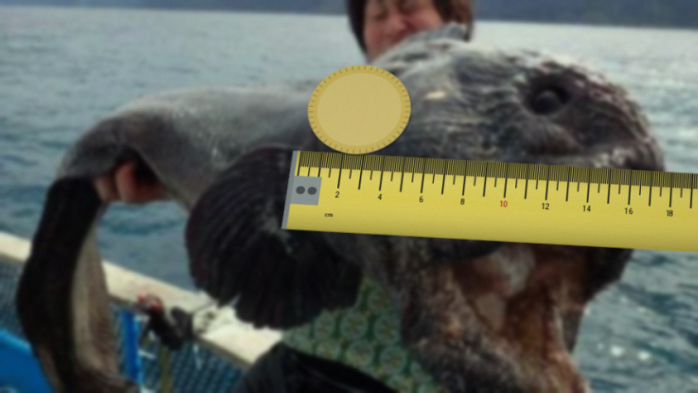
**5** cm
